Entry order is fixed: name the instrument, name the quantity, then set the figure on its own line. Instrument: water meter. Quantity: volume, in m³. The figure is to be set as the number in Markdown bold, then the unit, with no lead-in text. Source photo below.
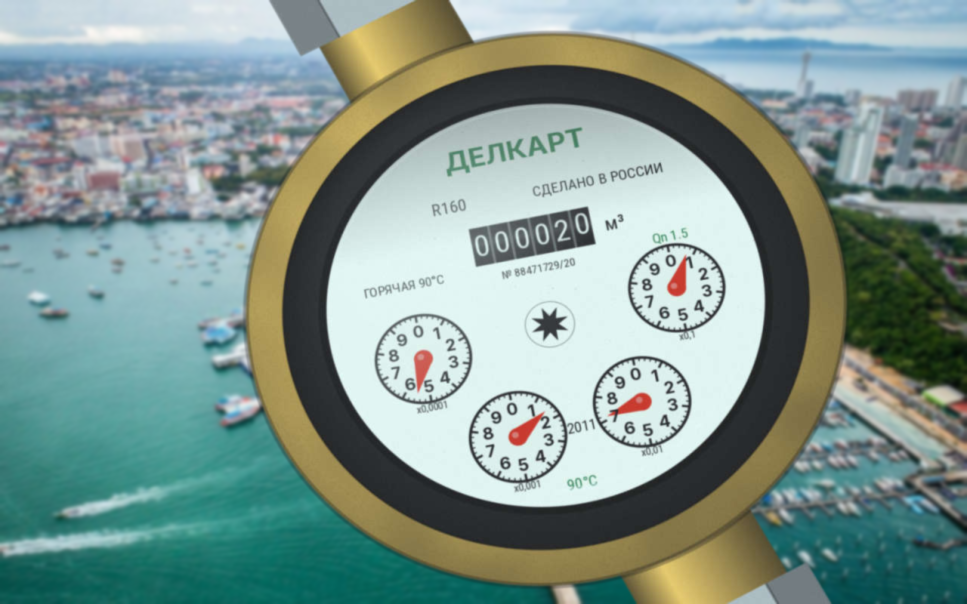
**20.0715** m³
